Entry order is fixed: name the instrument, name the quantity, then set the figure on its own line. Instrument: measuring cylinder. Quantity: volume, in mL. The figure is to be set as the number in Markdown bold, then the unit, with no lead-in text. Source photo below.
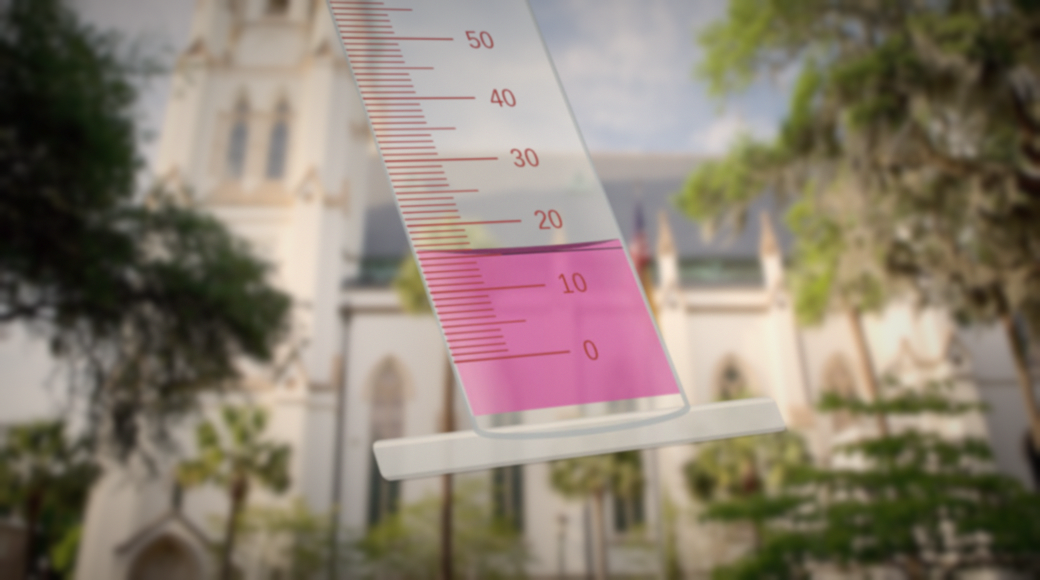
**15** mL
